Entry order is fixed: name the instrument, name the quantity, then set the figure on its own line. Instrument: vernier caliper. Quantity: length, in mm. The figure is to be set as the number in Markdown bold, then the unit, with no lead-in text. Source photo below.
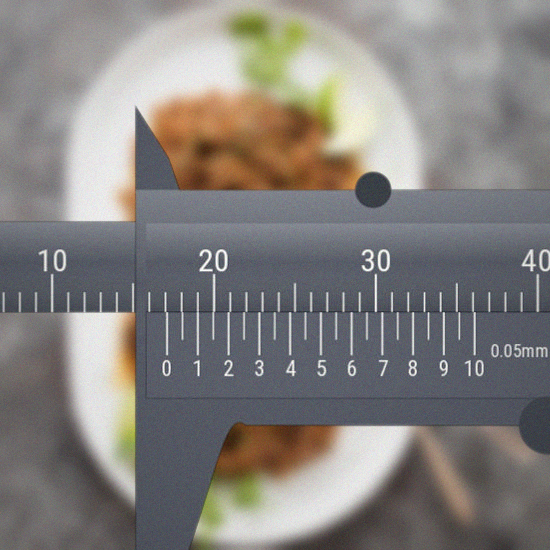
**17.1** mm
